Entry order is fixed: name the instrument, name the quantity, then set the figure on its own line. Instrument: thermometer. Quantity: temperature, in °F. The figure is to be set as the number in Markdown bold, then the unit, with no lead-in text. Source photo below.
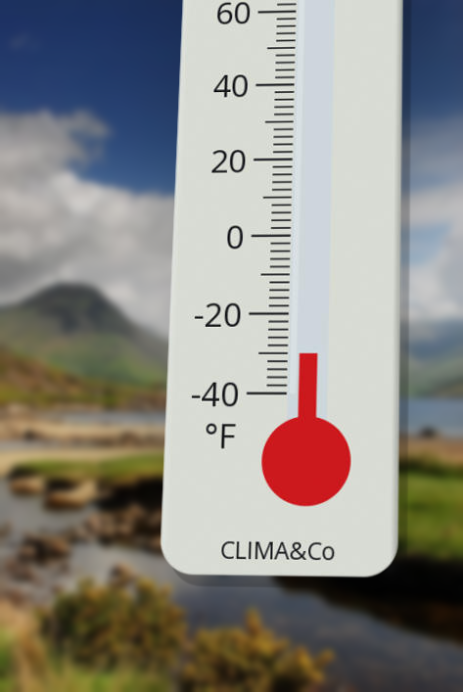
**-30** °F
